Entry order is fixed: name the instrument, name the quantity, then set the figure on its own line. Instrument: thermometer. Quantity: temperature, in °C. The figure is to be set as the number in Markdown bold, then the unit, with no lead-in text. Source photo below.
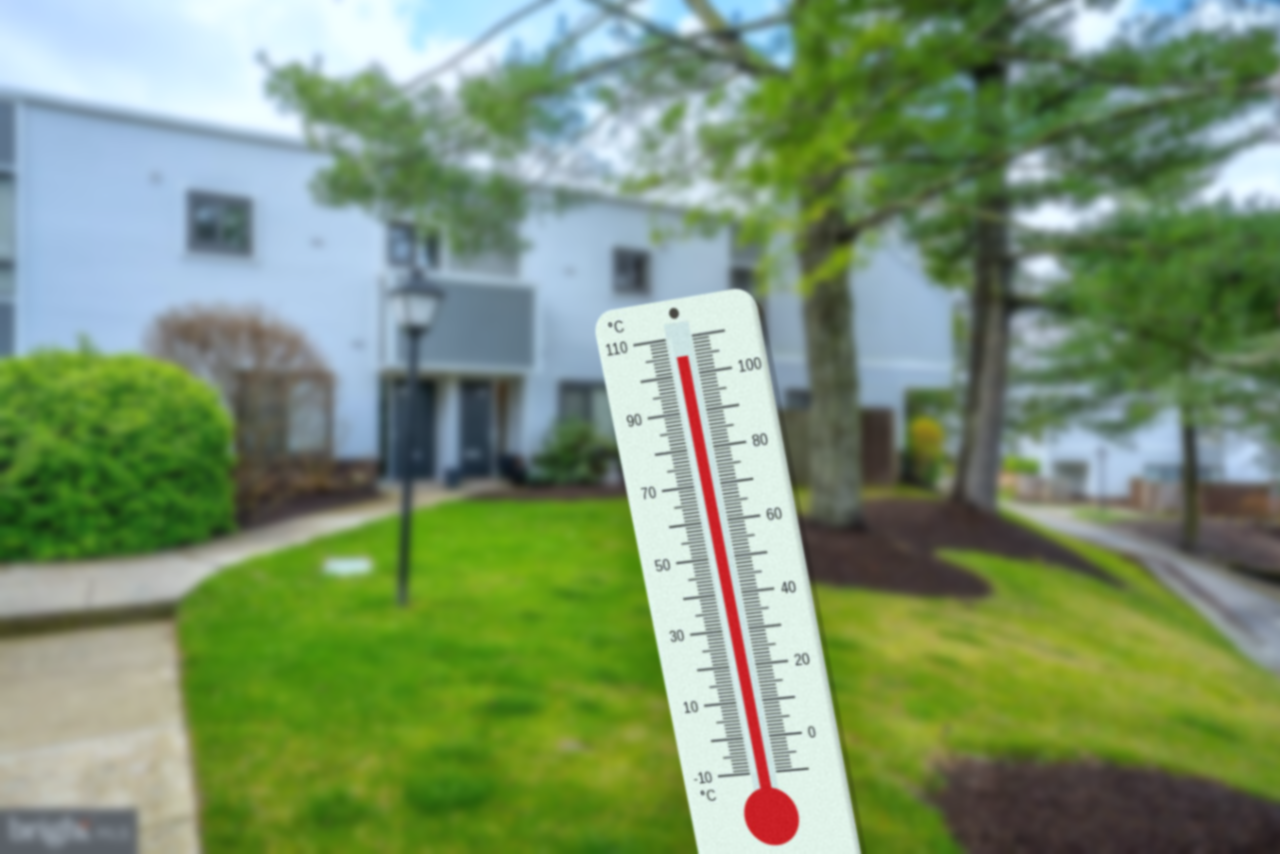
**105** °C
